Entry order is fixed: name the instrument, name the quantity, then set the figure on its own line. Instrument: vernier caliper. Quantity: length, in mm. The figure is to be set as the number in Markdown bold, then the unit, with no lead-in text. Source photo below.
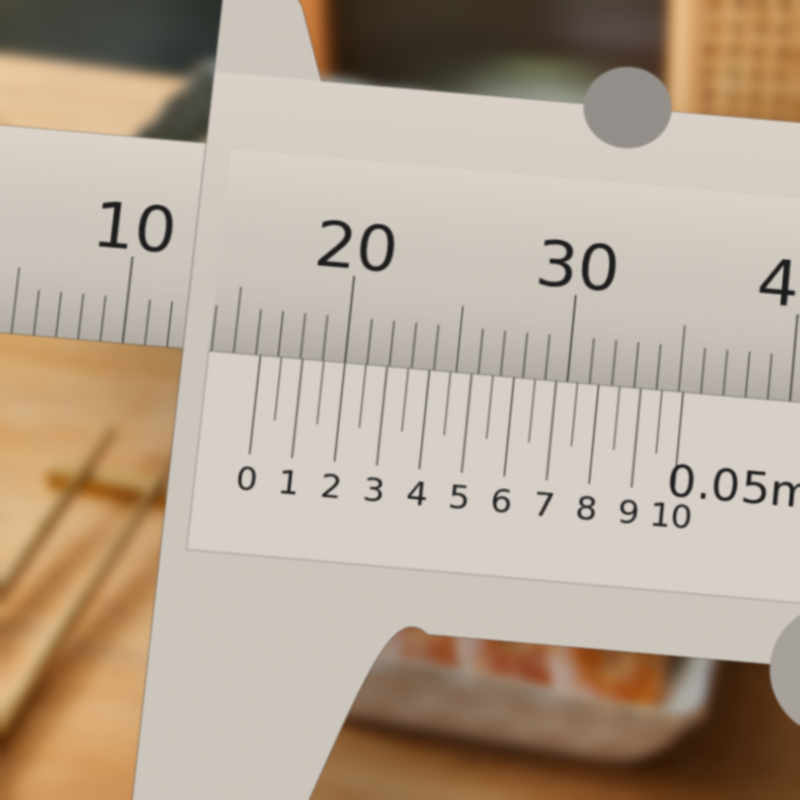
**16.2** mm
